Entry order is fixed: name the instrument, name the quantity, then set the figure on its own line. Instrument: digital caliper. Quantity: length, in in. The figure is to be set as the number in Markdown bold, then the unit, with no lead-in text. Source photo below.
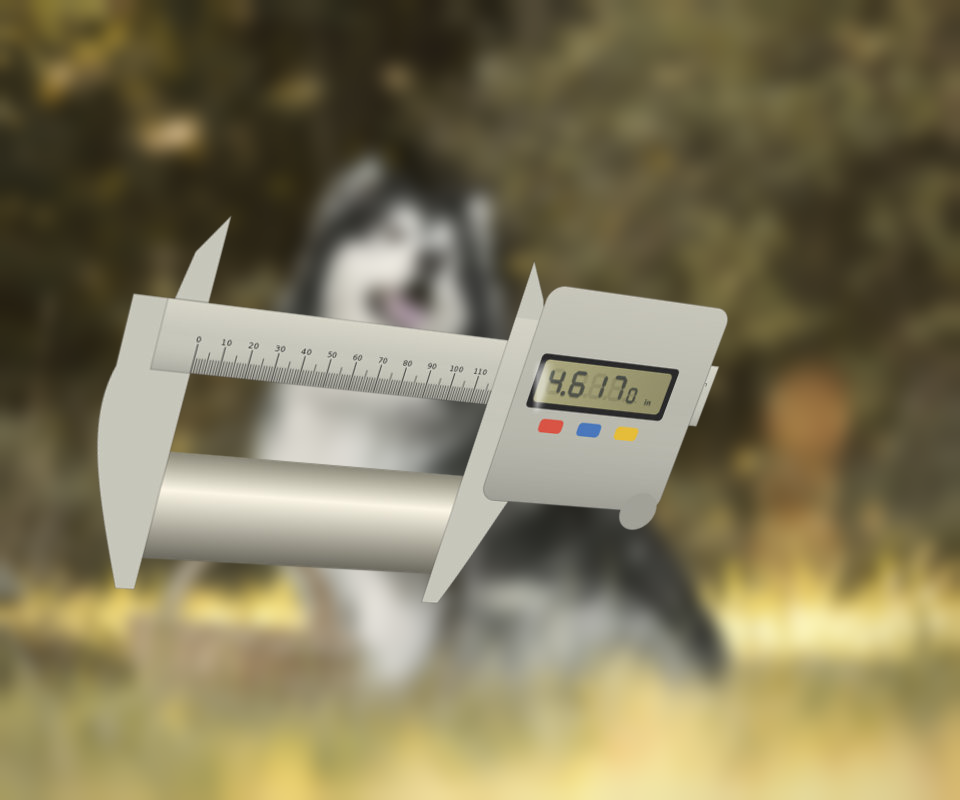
**4.6170** in
